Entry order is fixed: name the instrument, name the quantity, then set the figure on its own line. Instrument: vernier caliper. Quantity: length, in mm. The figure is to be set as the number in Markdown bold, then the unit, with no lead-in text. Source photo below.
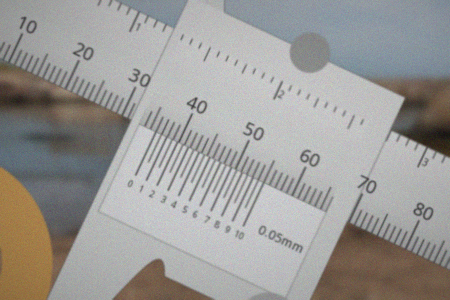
**36.0** mm
